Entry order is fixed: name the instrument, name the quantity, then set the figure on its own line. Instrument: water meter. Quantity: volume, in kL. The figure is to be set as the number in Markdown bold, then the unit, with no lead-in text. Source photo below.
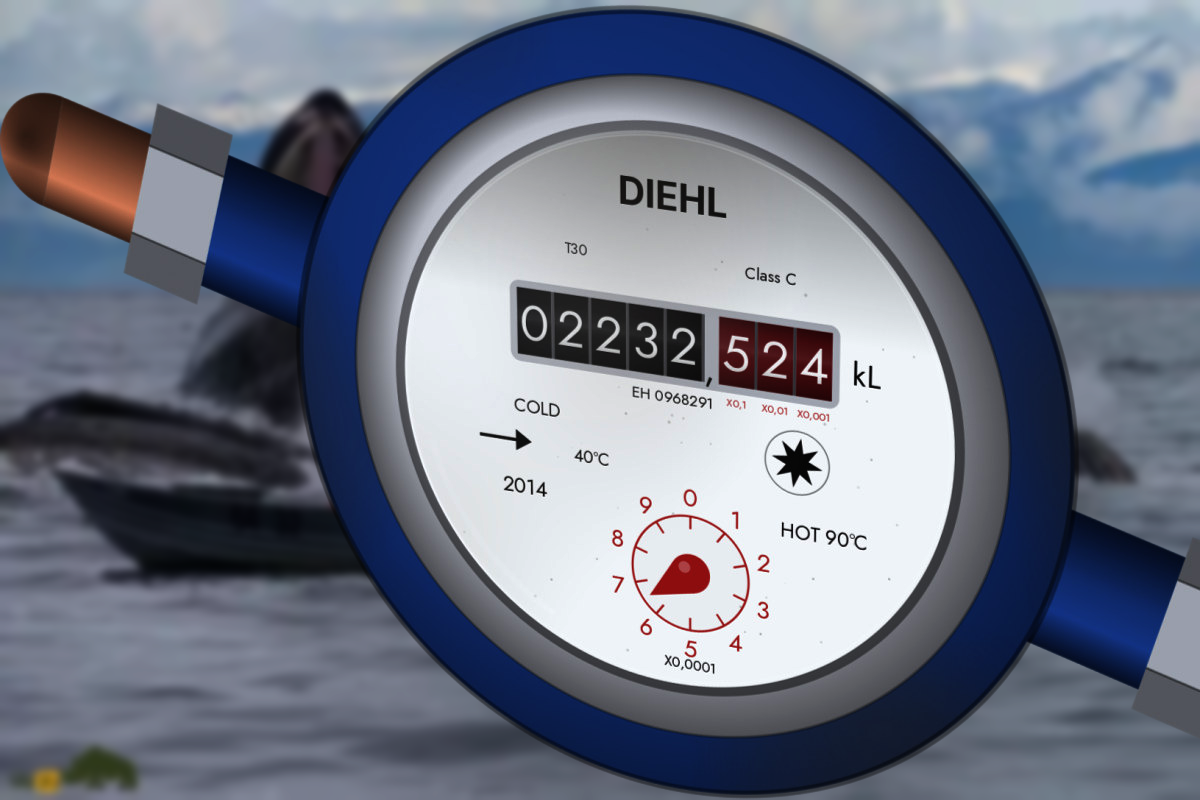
**2232.5246** kL
